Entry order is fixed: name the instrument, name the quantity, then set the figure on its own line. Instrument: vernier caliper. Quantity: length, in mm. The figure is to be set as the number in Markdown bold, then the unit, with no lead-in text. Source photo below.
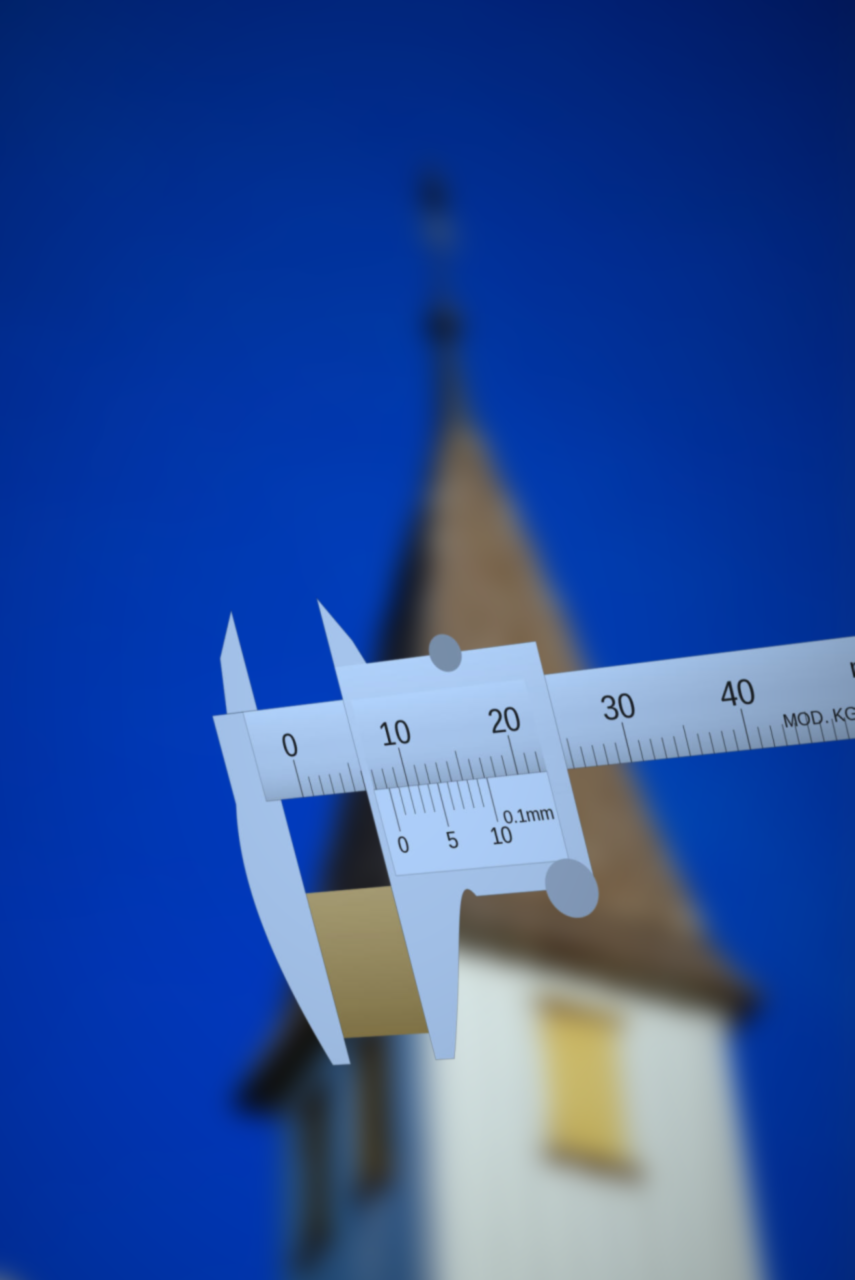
**8.2** mm
